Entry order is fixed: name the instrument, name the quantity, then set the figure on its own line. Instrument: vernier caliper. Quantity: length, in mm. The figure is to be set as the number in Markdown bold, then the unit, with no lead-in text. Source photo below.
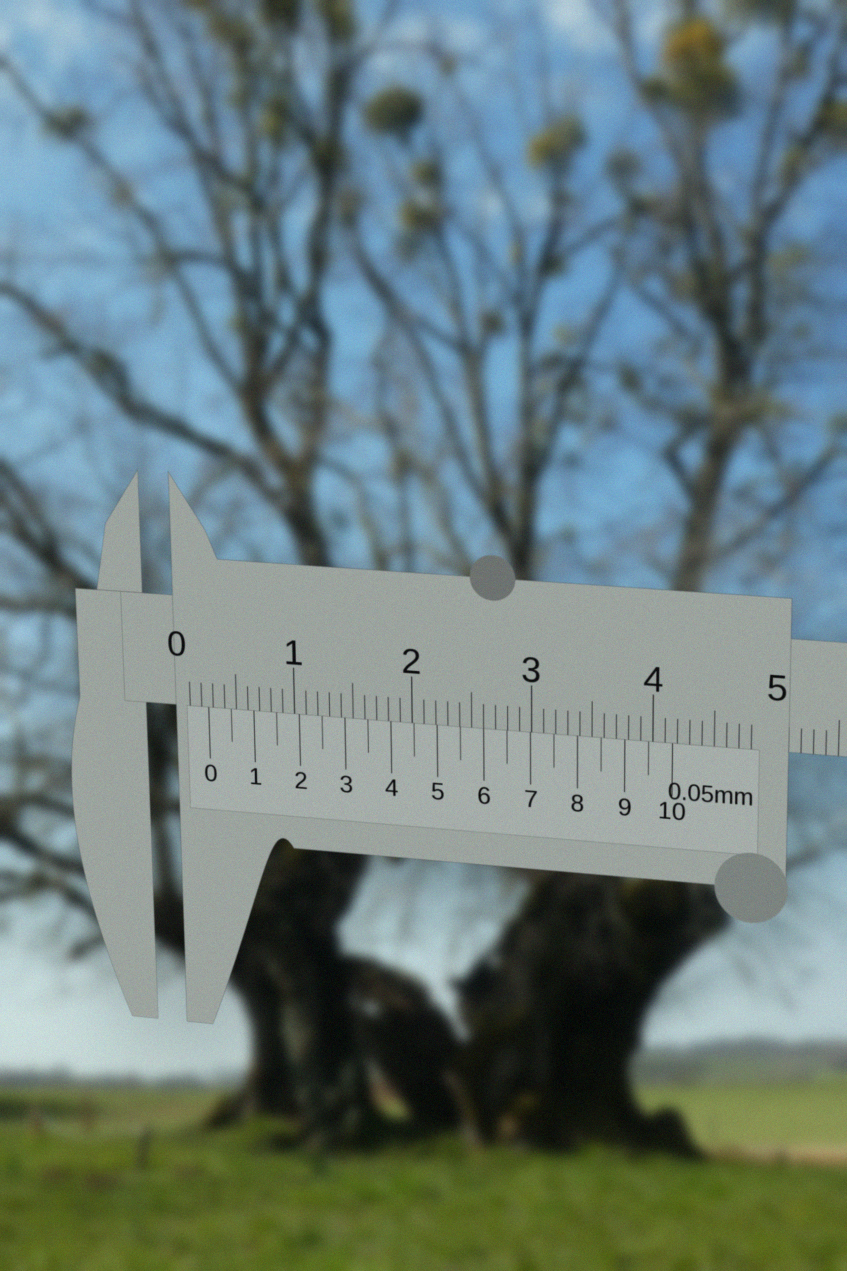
**2.6** mm
